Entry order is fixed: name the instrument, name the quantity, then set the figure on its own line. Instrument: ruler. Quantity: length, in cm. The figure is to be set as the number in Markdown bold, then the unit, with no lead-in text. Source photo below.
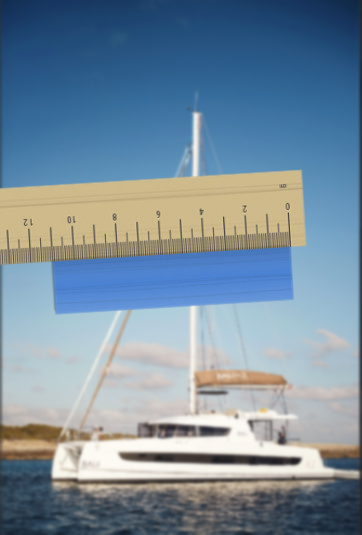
**11** cm
